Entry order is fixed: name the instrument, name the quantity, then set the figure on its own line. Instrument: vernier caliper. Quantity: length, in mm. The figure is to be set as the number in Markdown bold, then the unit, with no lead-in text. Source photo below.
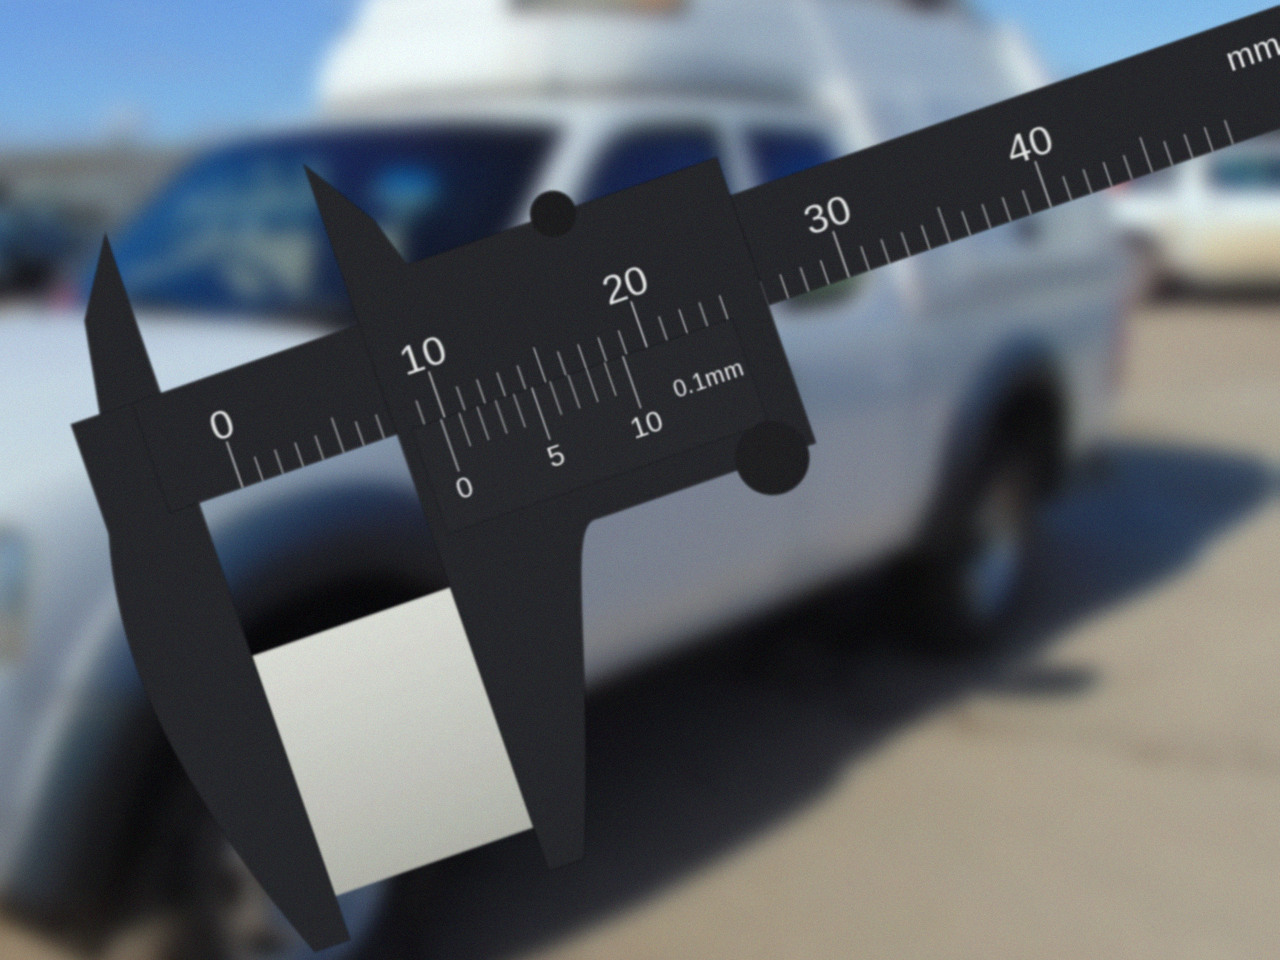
**9.8** mm
